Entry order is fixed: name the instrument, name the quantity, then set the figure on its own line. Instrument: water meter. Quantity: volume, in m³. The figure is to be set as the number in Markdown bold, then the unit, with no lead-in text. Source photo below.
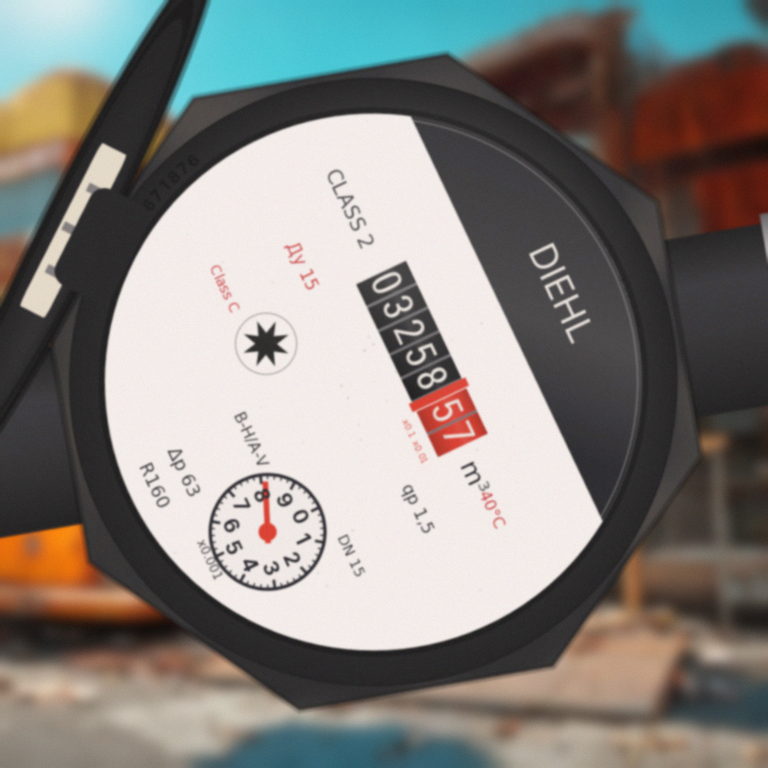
**3258.578** m³
